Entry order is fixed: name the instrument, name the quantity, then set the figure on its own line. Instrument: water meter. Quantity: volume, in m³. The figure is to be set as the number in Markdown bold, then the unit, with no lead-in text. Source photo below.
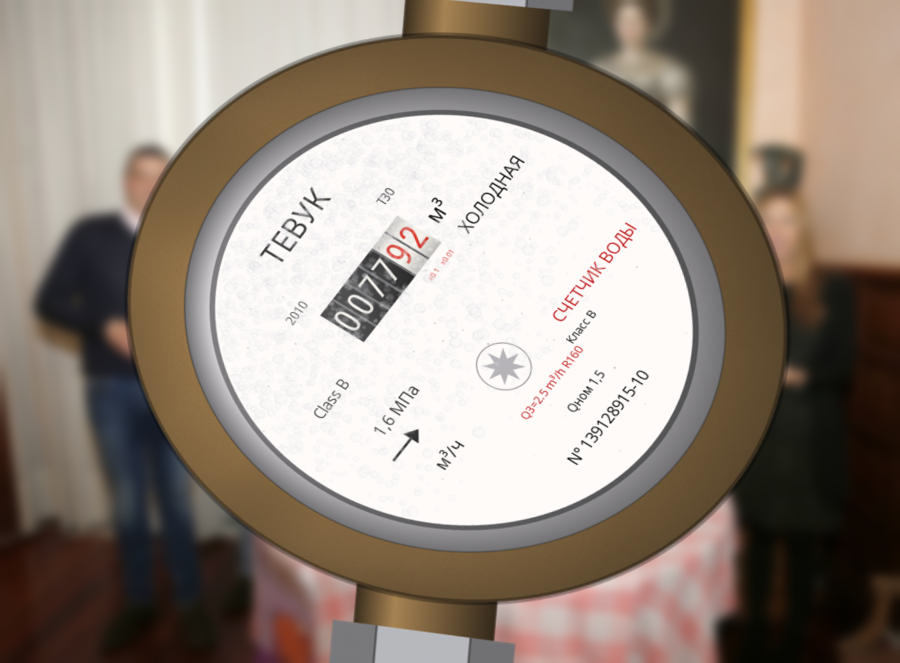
**77.92** m³
